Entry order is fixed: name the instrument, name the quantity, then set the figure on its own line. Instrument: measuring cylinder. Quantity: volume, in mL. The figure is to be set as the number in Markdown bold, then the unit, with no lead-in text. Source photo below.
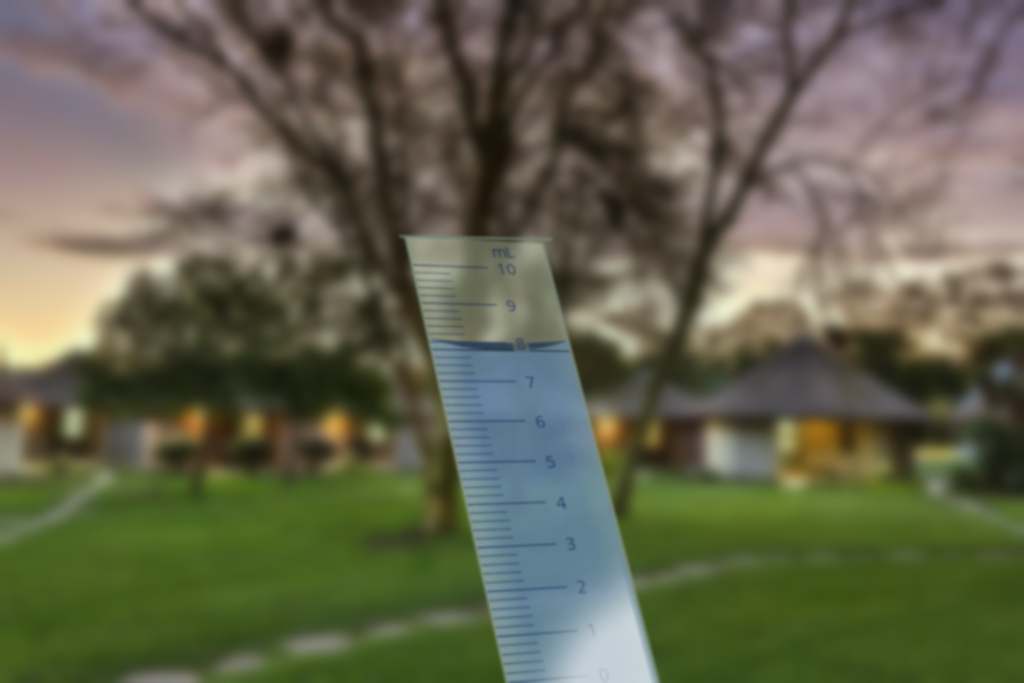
**7.8** mL
